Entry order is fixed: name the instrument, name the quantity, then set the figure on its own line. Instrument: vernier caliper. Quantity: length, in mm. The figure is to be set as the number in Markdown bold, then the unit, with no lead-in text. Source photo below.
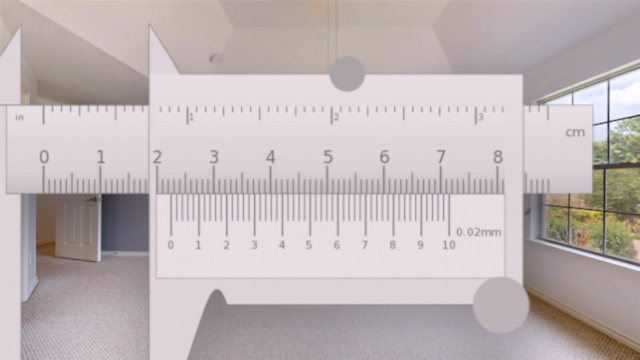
**22.5** mm
